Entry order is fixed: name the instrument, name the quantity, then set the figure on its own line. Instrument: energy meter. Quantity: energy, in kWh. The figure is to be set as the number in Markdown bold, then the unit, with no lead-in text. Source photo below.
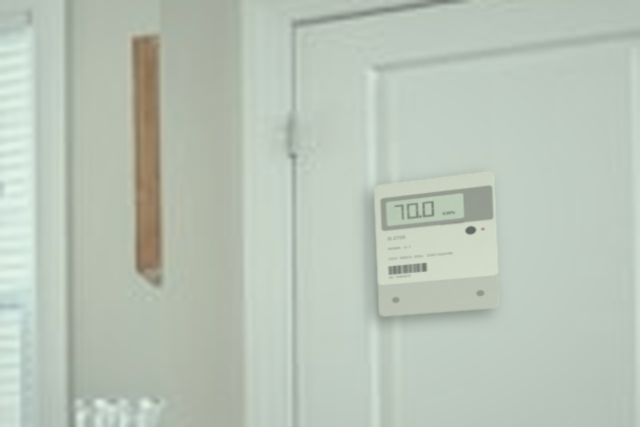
**70.0** kWh
